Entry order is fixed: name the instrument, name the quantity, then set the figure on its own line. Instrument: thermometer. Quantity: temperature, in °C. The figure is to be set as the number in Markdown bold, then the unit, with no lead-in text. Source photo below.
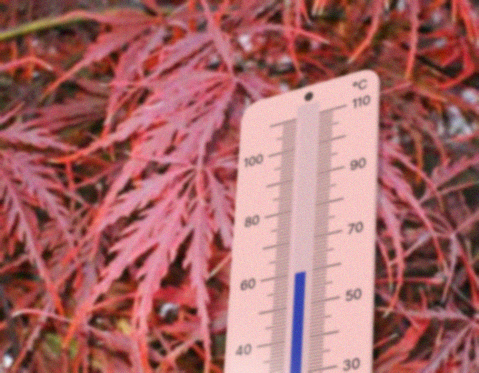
**60** °C
